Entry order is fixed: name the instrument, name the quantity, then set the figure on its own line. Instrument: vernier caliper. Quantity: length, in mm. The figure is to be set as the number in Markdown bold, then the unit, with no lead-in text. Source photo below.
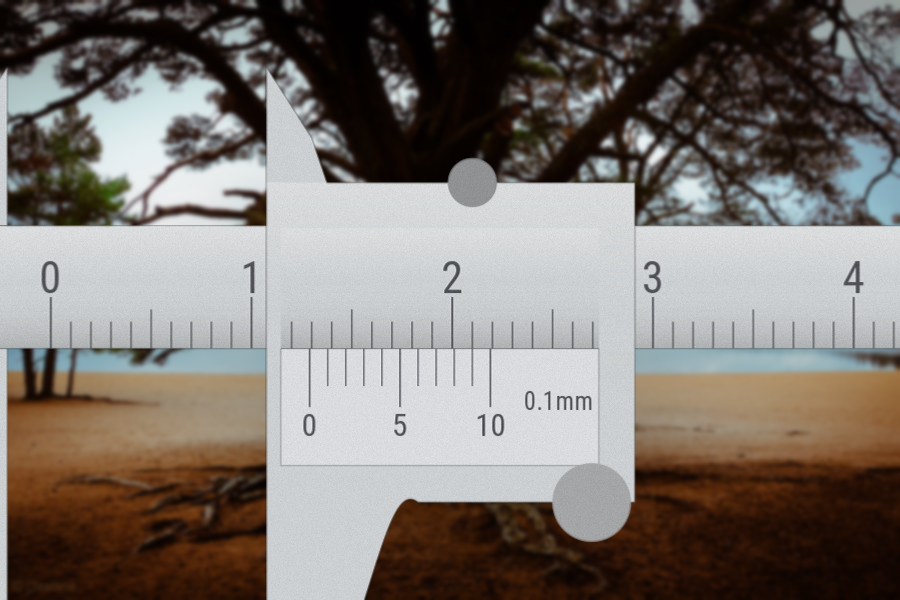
**12.9** mm
